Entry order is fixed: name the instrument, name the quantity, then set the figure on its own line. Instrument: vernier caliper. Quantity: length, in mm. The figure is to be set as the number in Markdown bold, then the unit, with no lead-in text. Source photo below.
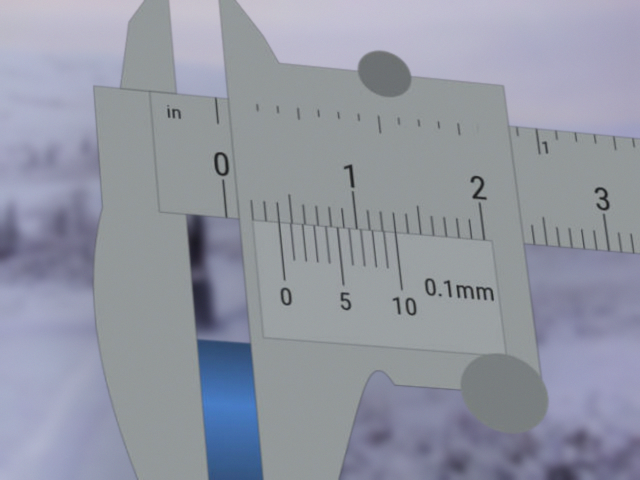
**4.0** mm
